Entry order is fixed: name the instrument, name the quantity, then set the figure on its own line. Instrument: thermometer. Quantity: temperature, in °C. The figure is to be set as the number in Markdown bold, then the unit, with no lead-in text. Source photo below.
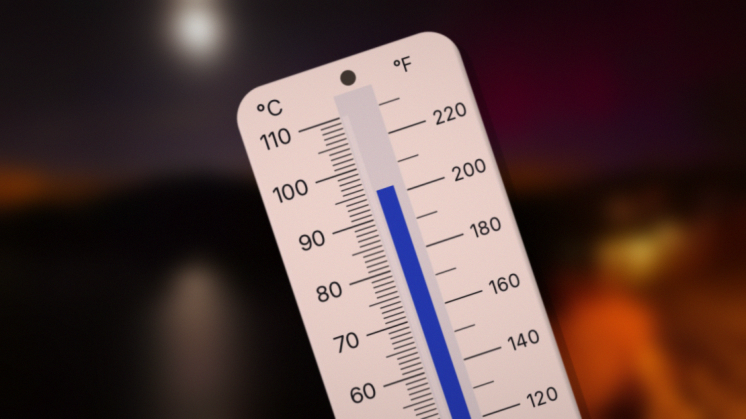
**95** °C
